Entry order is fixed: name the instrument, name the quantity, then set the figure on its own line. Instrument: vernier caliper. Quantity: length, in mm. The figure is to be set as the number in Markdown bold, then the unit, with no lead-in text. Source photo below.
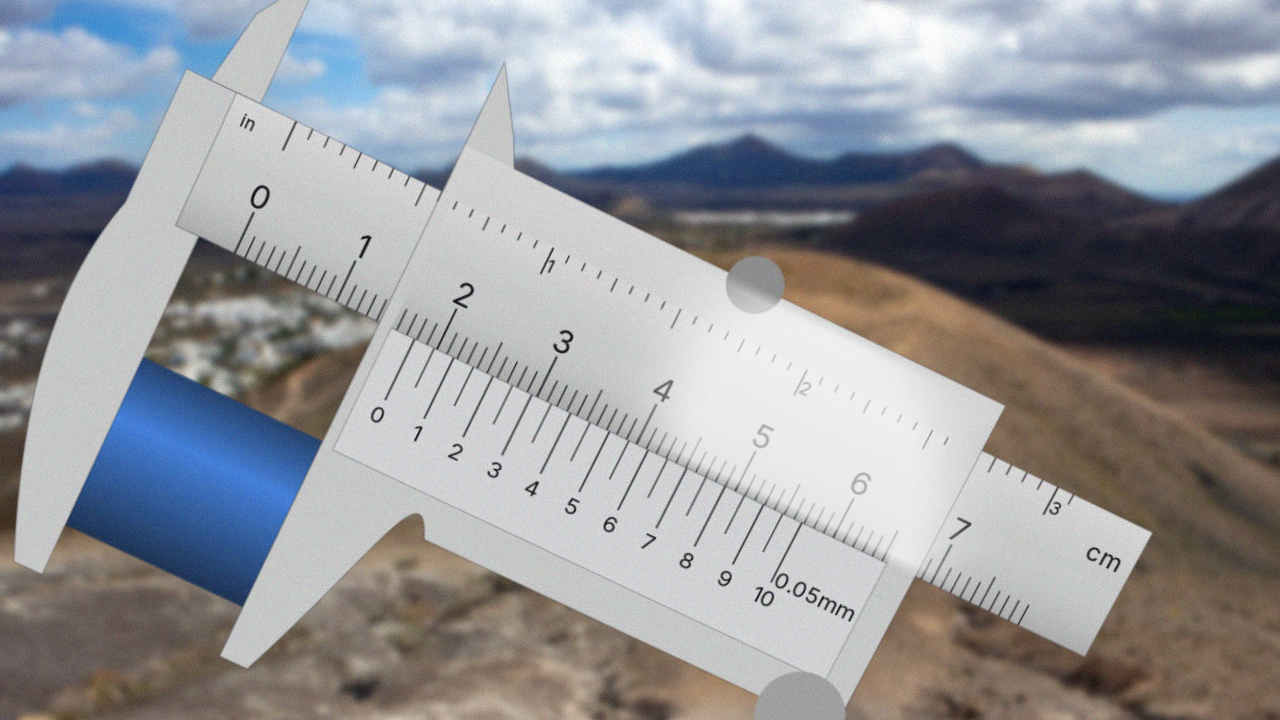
**17.8** mm
